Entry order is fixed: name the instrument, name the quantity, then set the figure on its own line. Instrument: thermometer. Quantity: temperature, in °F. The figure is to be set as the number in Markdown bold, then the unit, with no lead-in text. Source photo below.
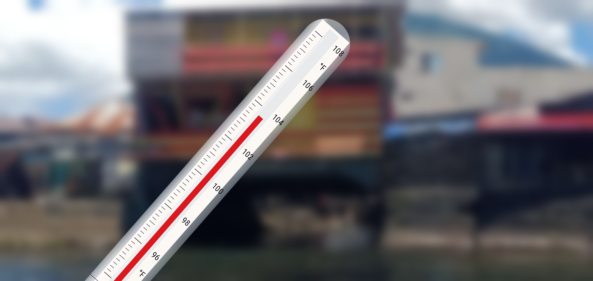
**103.6** °F
